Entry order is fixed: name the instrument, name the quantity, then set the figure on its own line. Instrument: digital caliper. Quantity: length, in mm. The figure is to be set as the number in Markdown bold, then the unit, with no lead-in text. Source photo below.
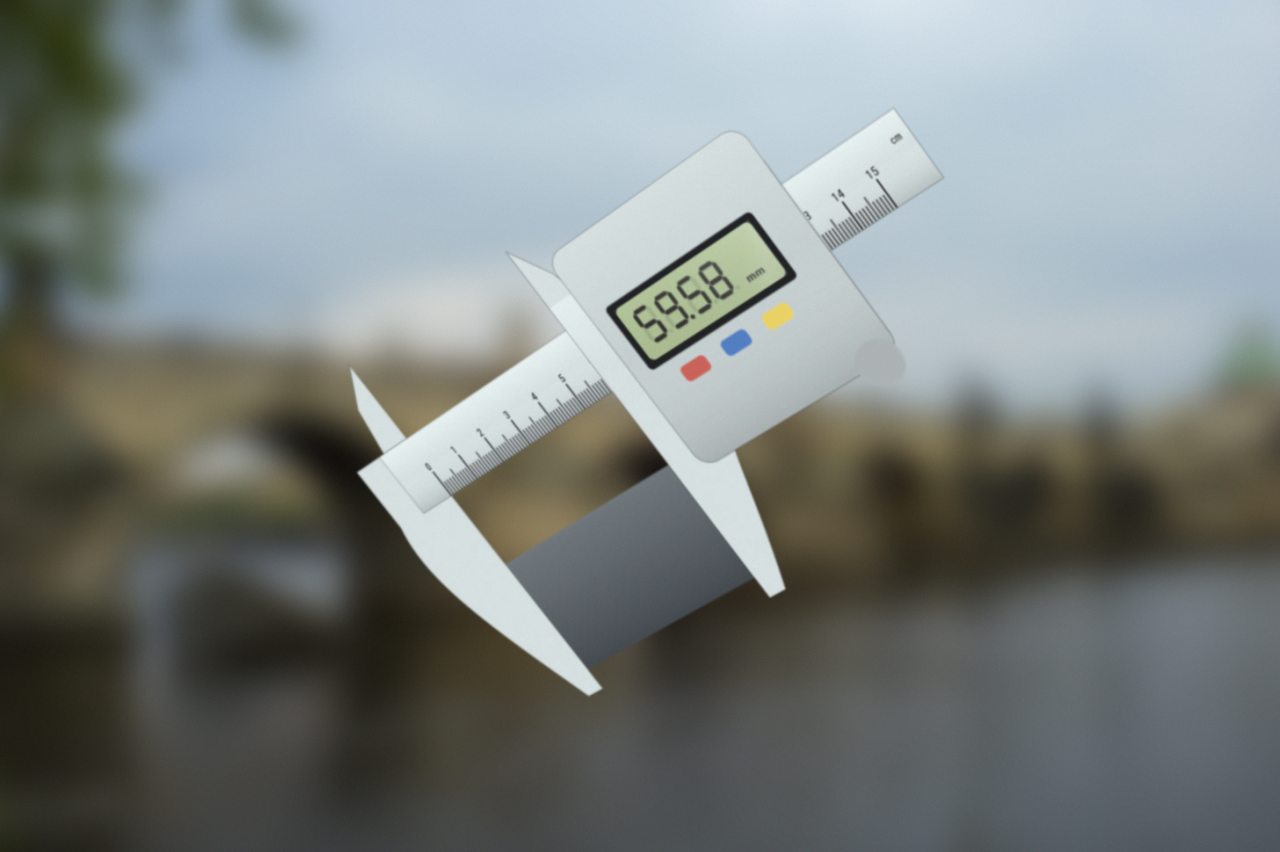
**59.58** mm
